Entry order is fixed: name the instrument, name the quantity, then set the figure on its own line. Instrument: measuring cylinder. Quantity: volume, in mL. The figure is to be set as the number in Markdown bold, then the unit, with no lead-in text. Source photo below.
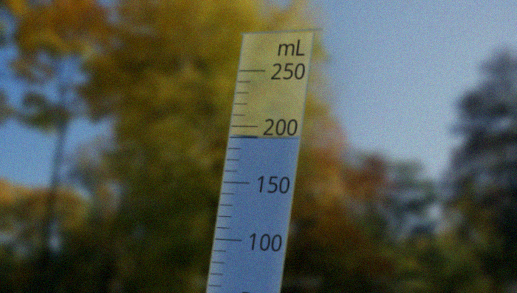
**190** mL
